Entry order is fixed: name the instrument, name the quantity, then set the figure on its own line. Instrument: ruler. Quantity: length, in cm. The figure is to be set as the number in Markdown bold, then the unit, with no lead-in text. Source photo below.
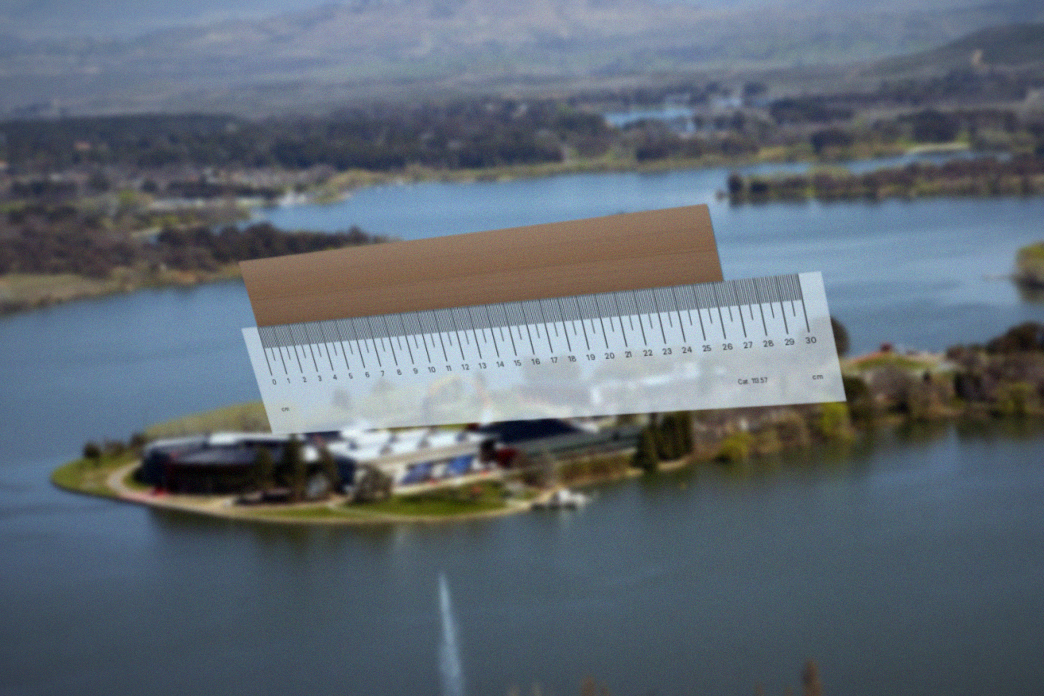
**26.5** cm
